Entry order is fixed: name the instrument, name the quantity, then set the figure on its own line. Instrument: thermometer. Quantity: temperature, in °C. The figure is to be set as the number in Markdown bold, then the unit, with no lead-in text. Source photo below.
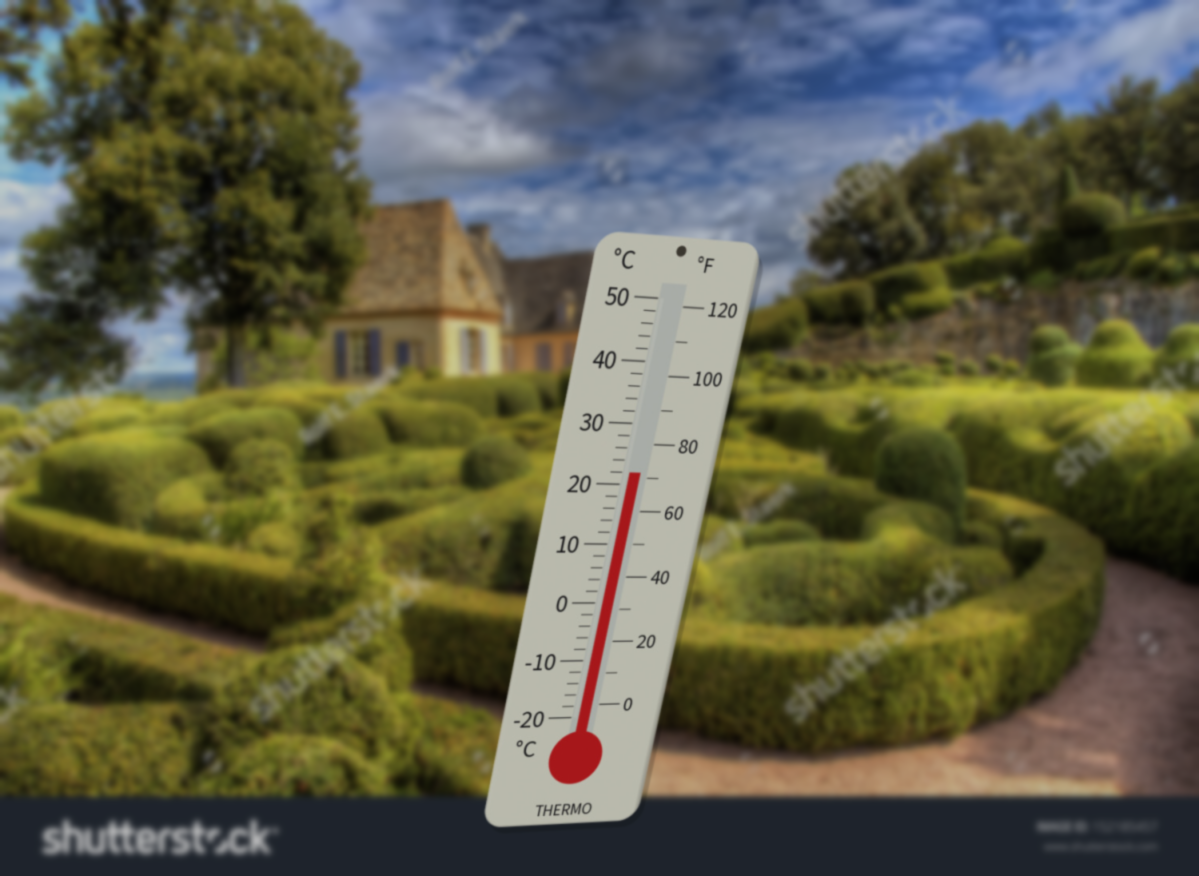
**22** °C
